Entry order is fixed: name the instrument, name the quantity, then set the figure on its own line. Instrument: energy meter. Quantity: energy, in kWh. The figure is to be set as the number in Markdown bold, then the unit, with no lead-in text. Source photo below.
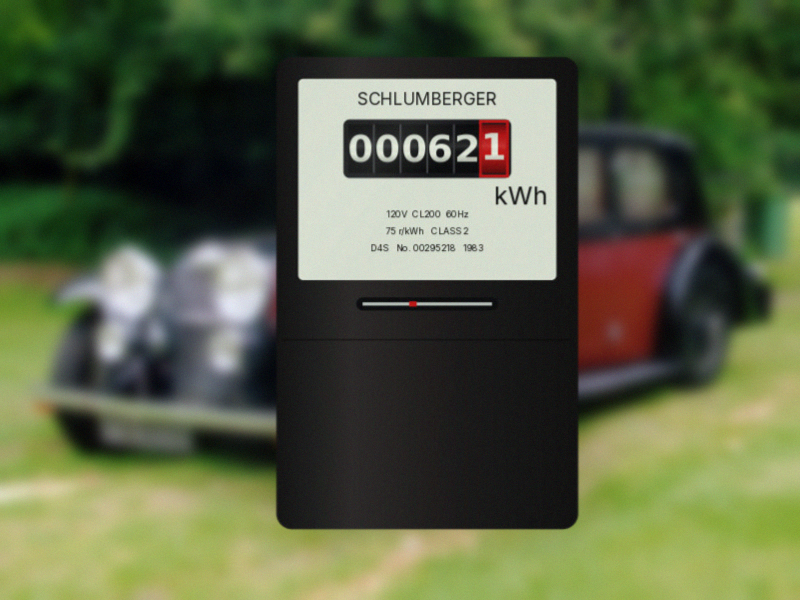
**62.1** kWh
